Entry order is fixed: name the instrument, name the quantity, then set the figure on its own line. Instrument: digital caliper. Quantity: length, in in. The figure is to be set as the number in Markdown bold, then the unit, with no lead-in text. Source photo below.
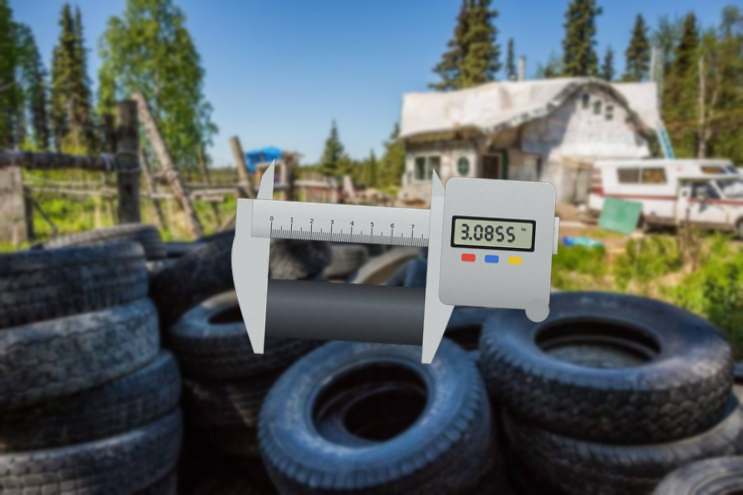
**3.0855** in
